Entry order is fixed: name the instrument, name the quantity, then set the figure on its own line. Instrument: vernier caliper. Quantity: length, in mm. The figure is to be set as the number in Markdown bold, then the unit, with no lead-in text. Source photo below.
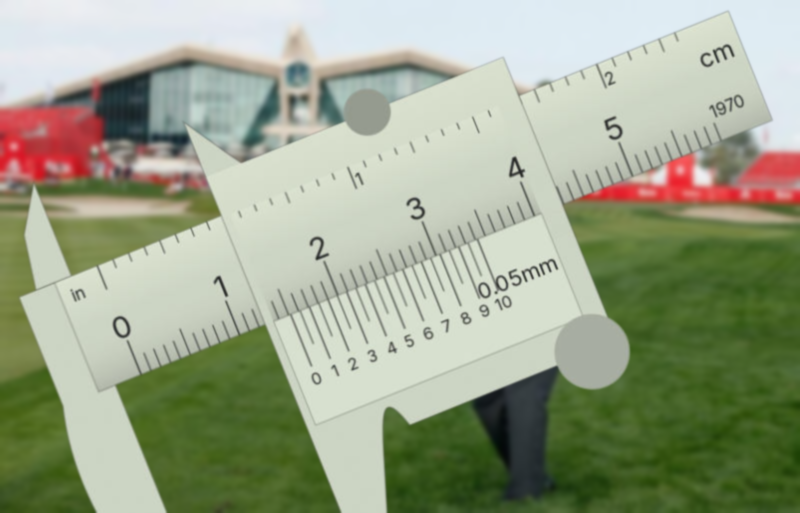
**15.2** mm
